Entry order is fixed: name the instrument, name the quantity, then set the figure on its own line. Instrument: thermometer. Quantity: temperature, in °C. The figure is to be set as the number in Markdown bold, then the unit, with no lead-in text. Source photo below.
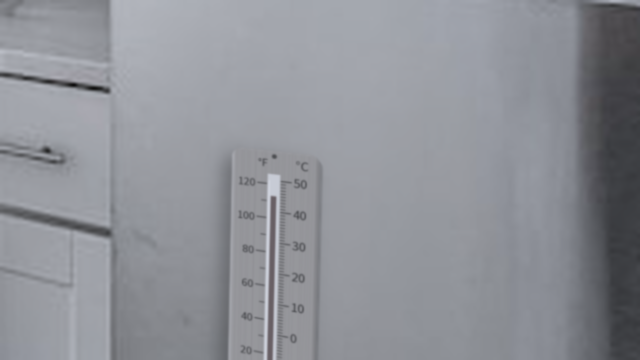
**45** °C
